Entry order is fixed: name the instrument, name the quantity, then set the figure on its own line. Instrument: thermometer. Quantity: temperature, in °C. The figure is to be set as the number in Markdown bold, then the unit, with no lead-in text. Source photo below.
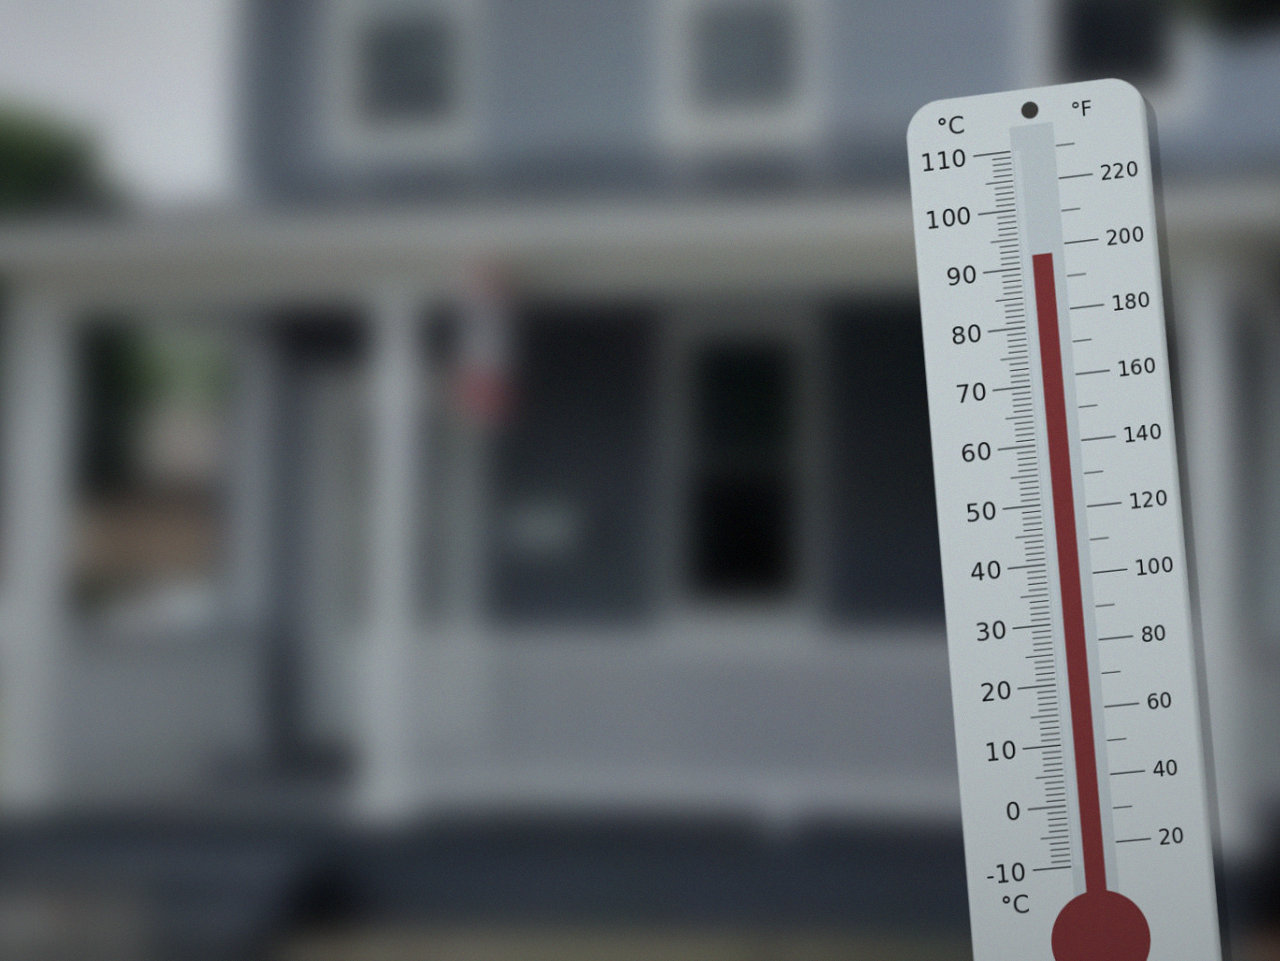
**92** °C
